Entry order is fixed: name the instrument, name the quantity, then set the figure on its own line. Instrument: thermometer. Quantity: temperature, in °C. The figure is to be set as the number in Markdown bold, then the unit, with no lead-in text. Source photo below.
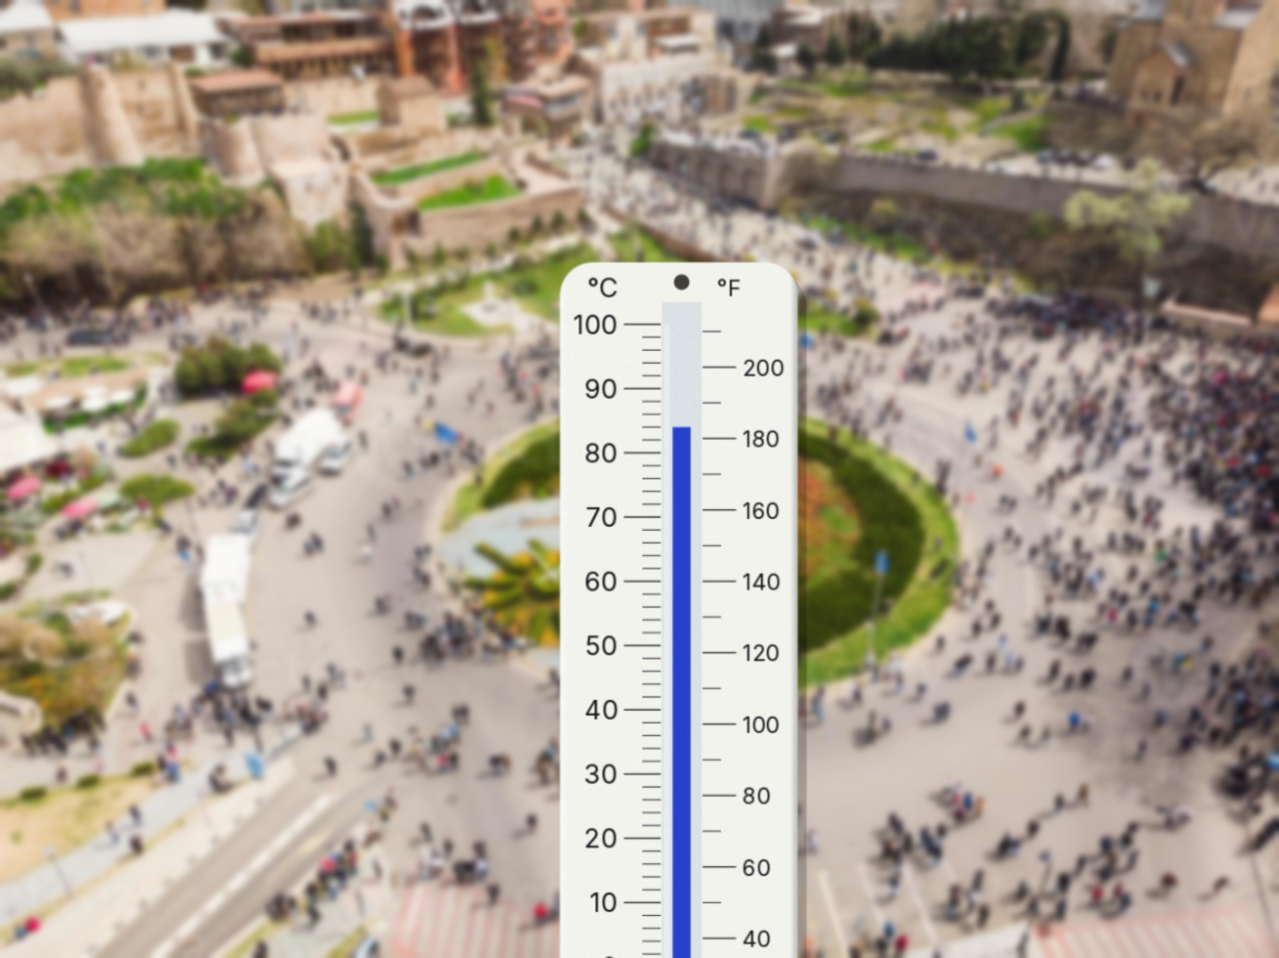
**84** °C
